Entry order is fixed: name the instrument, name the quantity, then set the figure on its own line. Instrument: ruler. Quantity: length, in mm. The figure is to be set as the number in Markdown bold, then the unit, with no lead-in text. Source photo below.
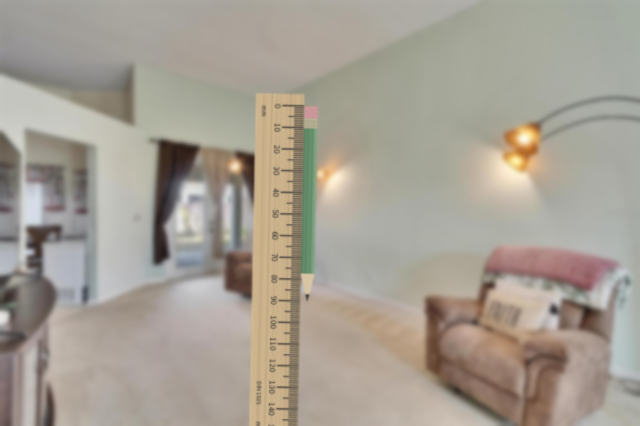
**90** mm
